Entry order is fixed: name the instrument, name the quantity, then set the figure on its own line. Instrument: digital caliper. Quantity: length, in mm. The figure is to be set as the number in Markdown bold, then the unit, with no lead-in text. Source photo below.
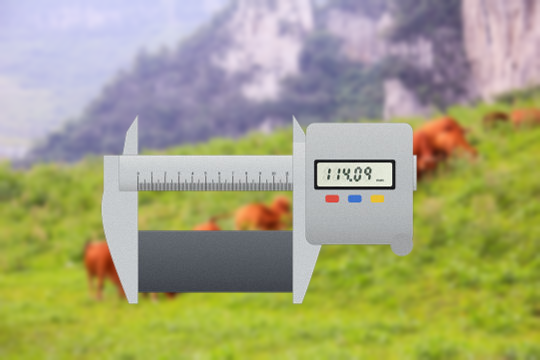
**114.09** mm
